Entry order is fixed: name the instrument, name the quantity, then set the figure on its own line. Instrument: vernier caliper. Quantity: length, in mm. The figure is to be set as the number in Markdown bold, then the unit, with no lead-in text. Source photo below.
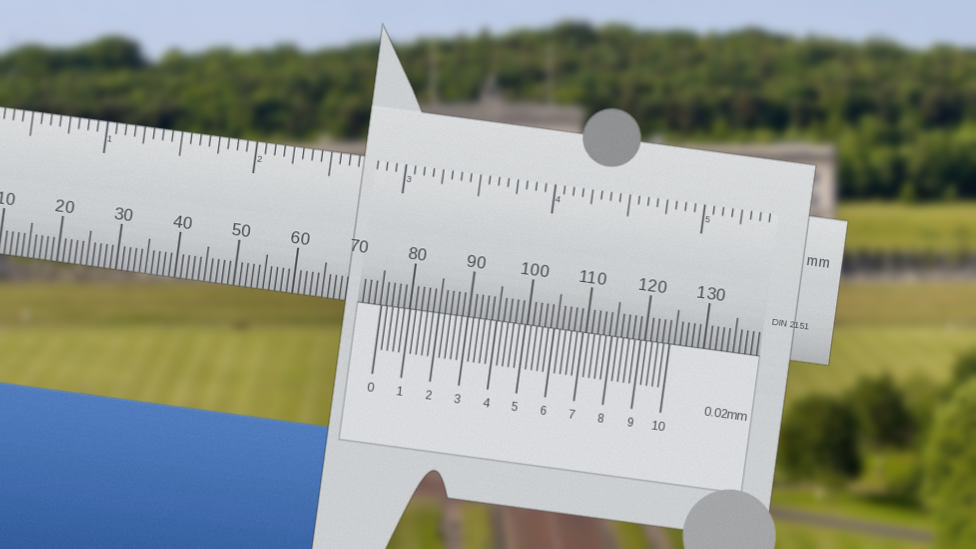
**75.2** mm
